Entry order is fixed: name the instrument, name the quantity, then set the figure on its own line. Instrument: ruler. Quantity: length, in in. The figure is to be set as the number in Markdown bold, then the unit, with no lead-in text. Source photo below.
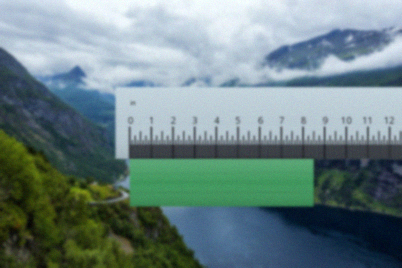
**8.5** in
